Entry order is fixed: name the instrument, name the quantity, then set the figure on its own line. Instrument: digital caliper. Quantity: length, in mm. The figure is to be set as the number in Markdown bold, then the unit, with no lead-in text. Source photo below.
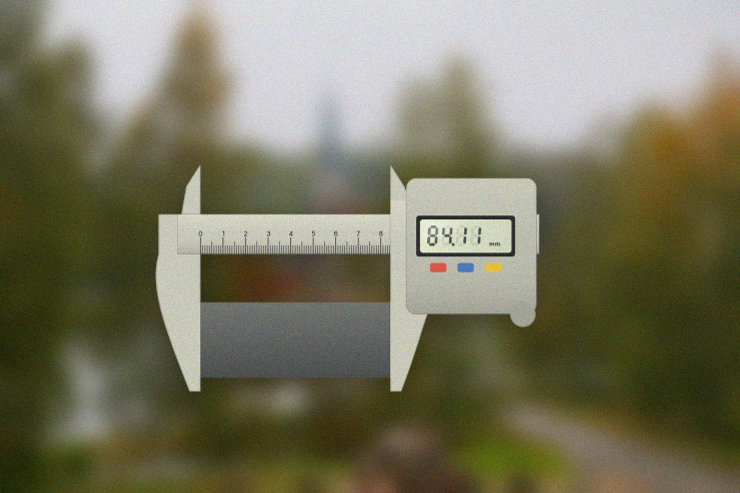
**84.11** mm
